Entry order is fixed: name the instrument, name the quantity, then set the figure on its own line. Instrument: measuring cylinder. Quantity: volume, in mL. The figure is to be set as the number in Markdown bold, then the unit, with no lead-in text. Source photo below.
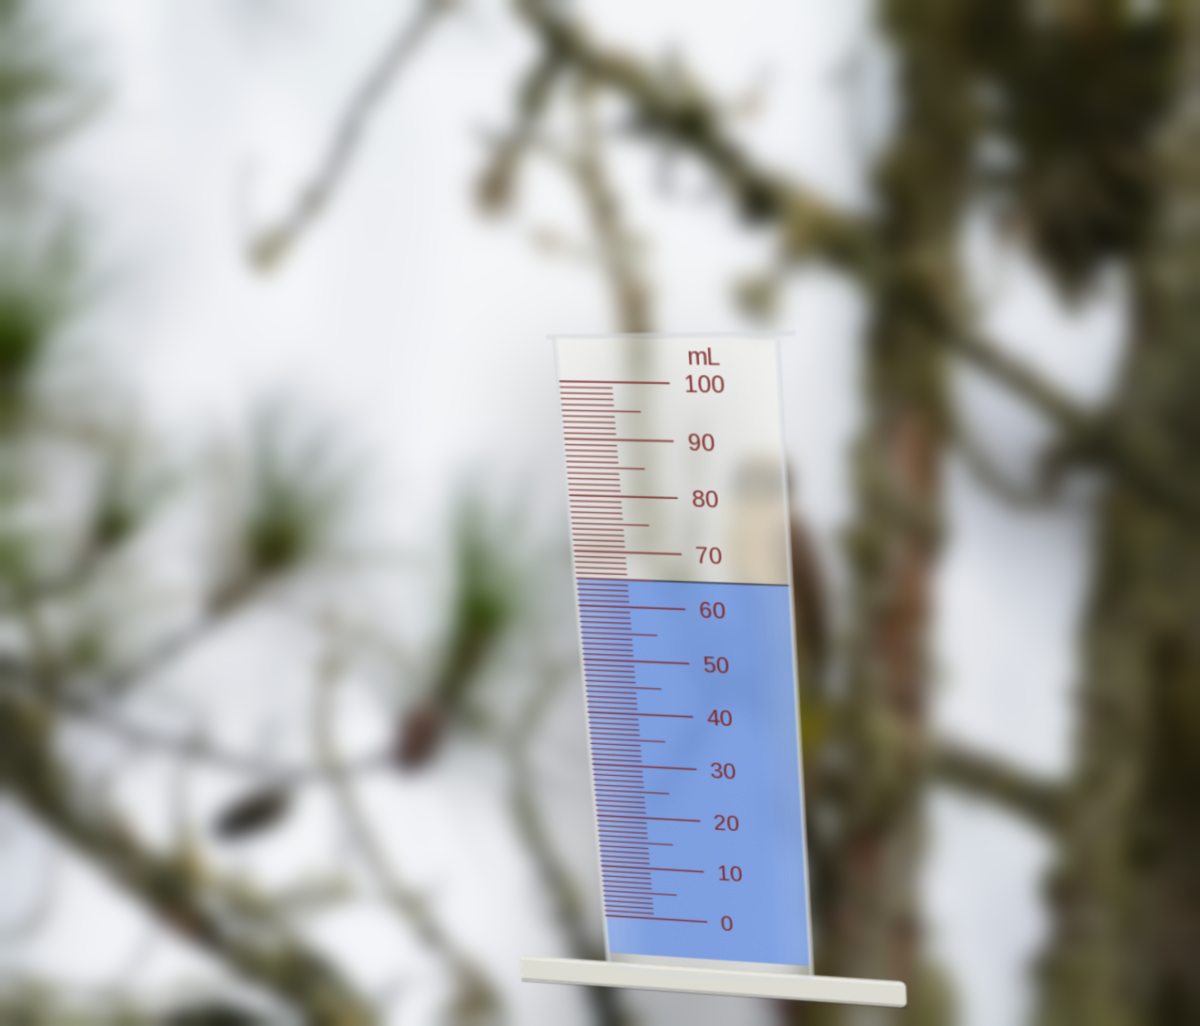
**65** mL
